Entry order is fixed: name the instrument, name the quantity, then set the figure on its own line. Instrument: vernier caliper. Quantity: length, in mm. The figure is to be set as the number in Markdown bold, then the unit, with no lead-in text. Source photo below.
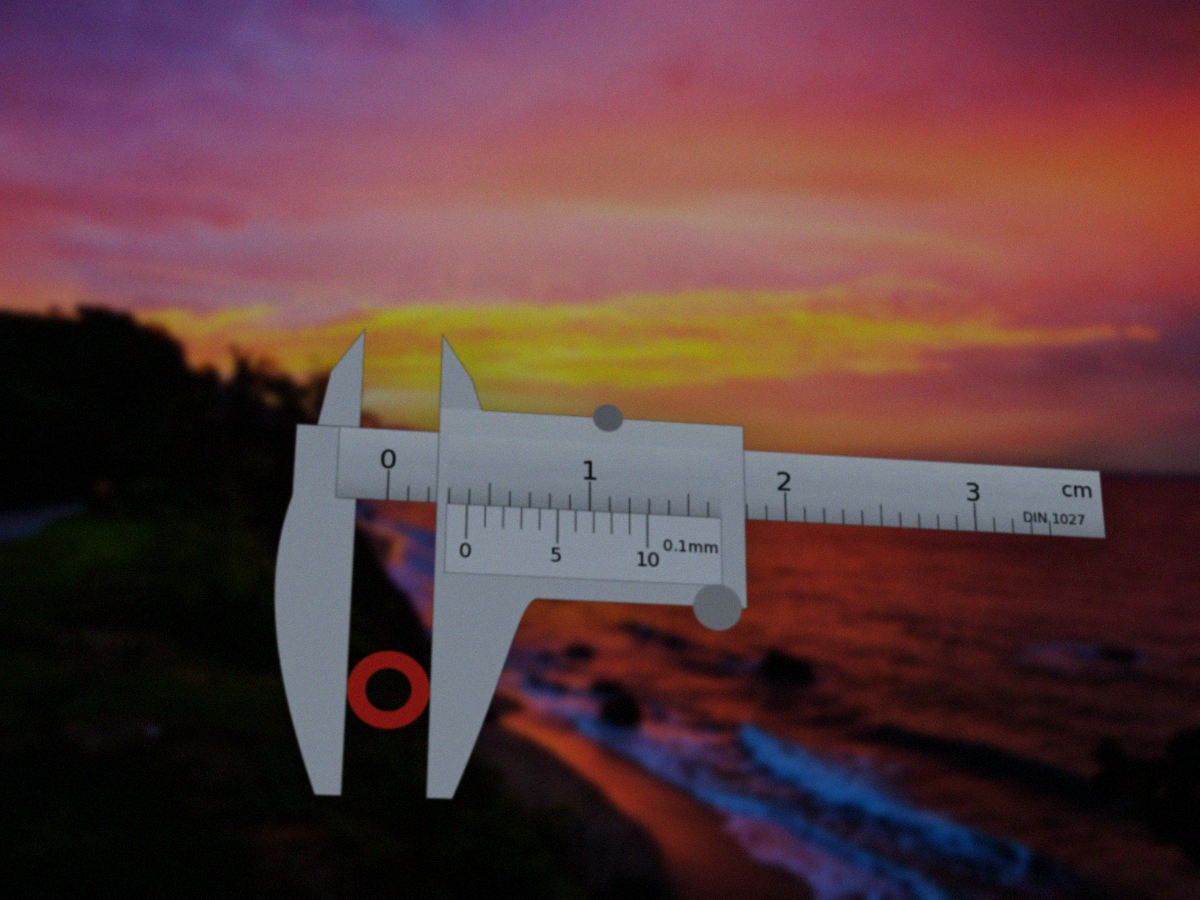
**3.9** mm
